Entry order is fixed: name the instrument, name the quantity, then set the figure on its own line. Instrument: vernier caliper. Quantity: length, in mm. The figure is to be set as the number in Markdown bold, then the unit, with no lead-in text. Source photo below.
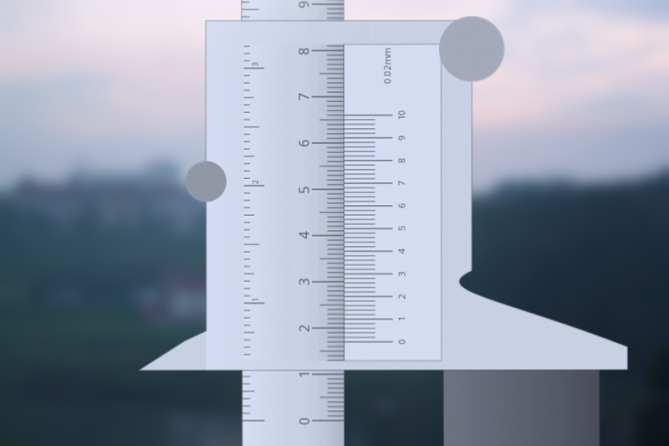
**17.0** mm
